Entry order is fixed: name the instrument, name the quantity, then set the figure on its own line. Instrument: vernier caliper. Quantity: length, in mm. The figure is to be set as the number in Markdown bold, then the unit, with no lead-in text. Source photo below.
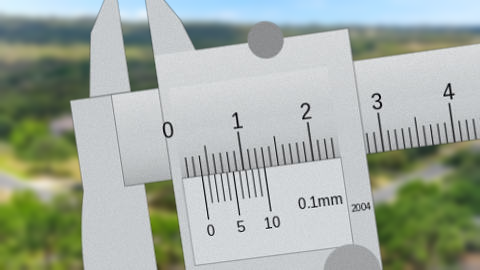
**4.0** mm
